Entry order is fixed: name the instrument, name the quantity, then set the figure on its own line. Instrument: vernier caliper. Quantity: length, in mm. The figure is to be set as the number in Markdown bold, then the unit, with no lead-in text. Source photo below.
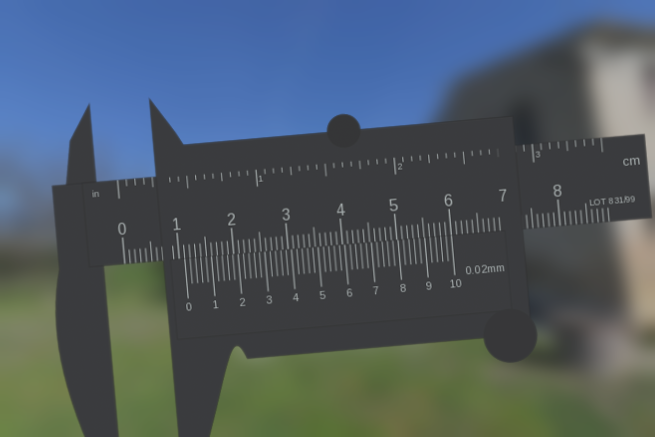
**11.0** mm
